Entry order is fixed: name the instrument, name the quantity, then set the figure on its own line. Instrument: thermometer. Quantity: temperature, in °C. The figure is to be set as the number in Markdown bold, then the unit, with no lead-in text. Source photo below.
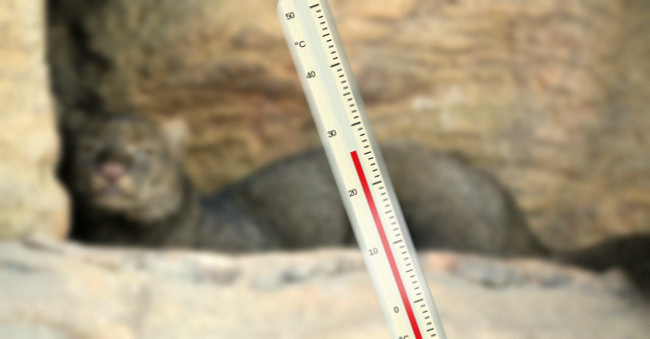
**26** °C
